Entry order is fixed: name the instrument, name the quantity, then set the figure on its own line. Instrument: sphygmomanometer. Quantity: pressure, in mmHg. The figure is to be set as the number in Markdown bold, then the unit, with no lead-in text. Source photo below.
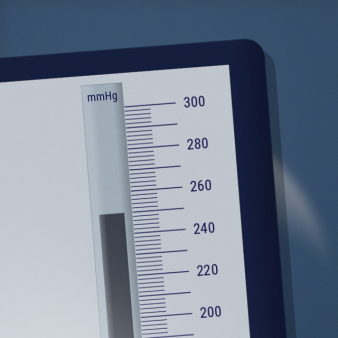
**250** mmHg
